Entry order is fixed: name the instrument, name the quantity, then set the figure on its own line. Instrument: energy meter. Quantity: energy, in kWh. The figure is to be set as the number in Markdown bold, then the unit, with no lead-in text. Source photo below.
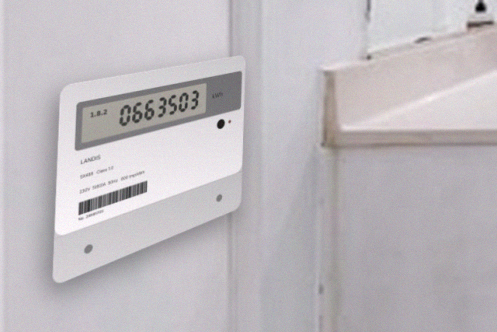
**663503** kWh
